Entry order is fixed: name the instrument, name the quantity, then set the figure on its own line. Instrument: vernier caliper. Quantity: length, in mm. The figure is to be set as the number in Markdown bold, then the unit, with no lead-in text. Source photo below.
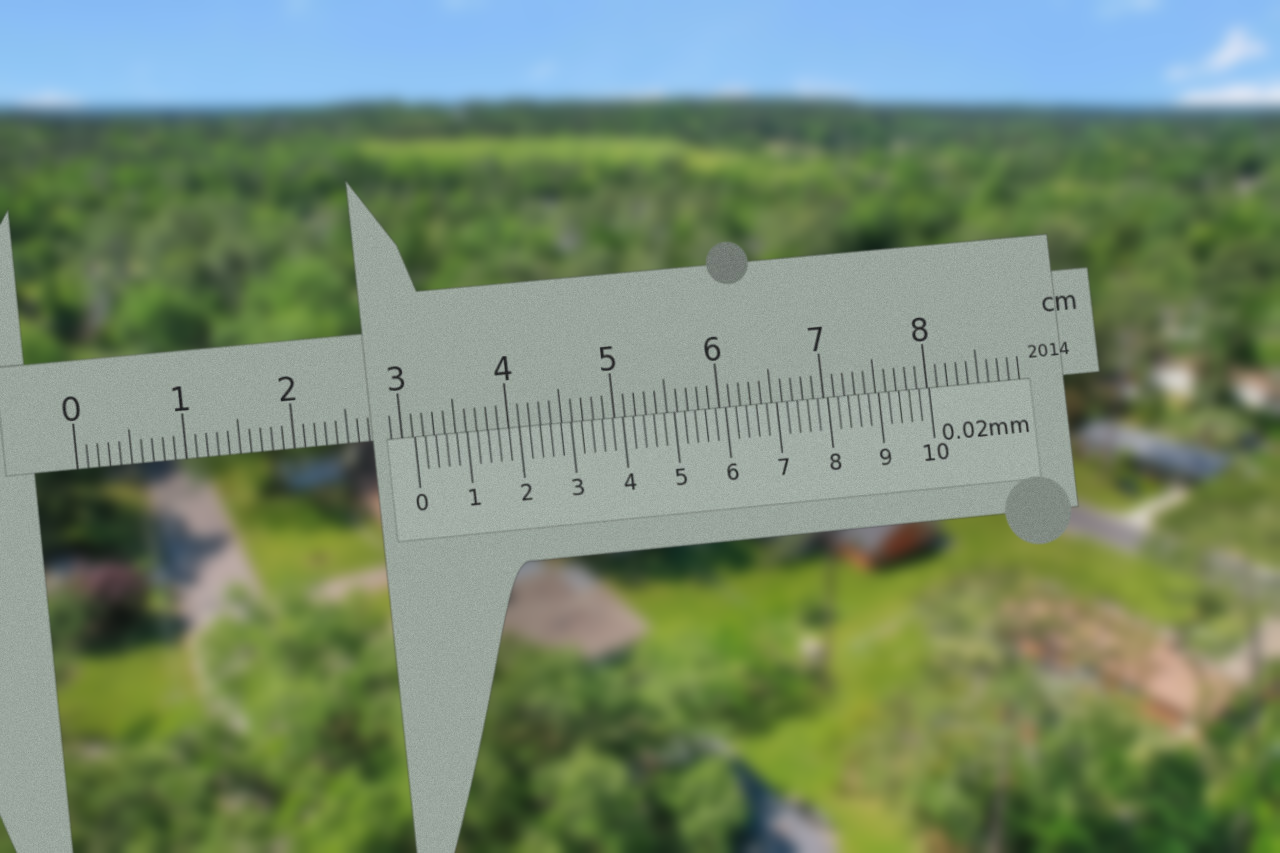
**31.2** mm
